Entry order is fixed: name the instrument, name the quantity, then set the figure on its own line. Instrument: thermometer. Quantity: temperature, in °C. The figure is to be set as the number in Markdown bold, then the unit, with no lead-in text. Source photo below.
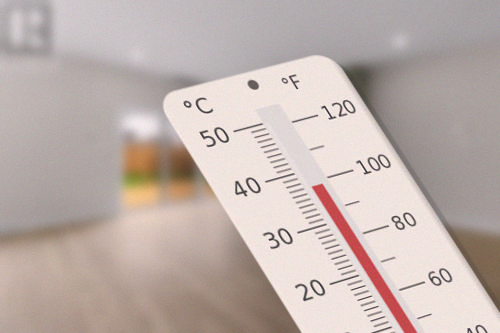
**37** °C
